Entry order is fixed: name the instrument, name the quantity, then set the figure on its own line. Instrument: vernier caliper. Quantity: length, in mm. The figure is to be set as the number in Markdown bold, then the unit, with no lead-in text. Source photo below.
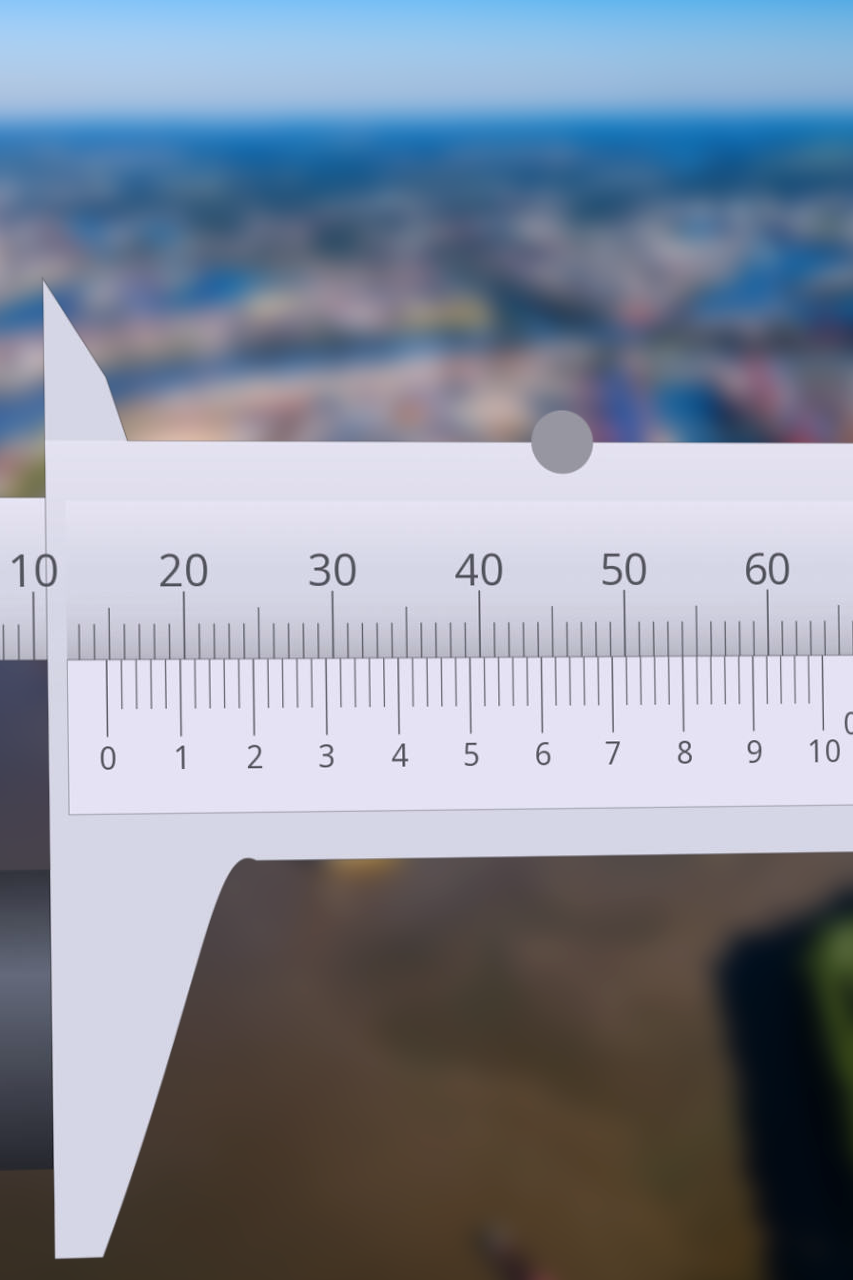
**14.8** mm
